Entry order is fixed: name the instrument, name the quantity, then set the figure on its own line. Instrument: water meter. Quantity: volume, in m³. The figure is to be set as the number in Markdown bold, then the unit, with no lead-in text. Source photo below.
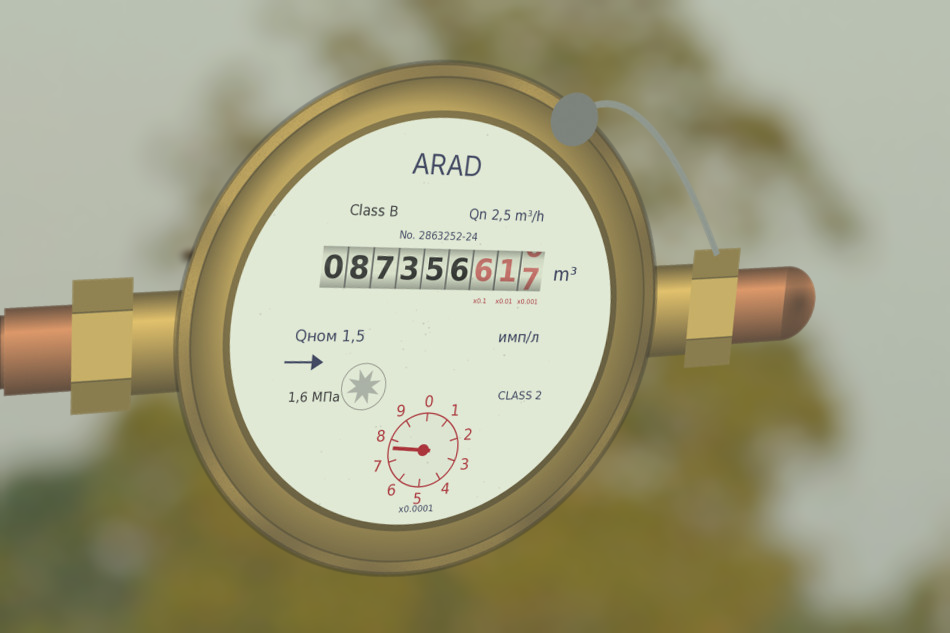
**87356.6167** m³
